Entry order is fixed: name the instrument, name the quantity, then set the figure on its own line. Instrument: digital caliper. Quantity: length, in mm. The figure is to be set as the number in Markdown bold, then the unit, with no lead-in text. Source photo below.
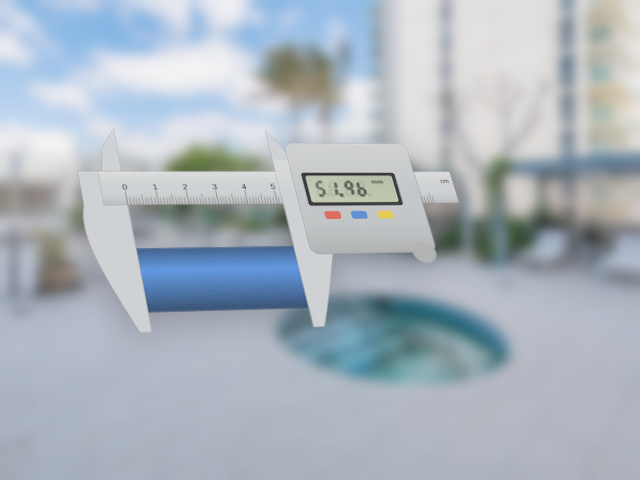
**51.96** mm
